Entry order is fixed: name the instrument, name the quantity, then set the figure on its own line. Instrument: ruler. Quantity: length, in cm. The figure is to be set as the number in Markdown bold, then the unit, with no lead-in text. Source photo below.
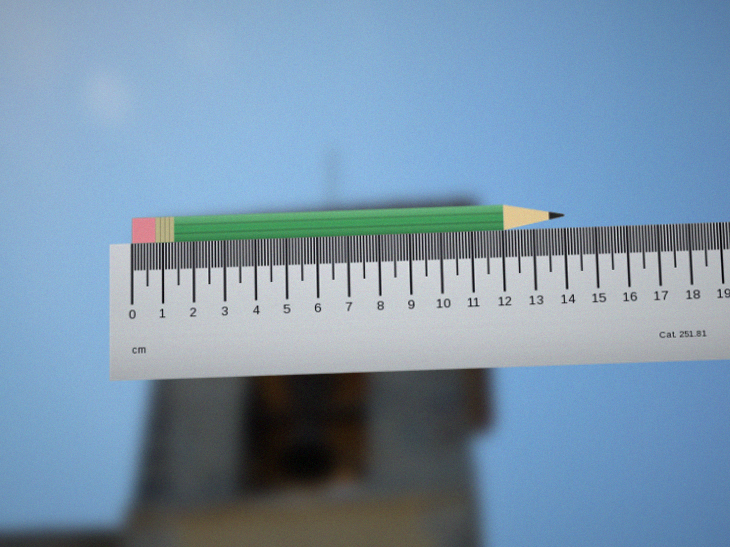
**14** cm
